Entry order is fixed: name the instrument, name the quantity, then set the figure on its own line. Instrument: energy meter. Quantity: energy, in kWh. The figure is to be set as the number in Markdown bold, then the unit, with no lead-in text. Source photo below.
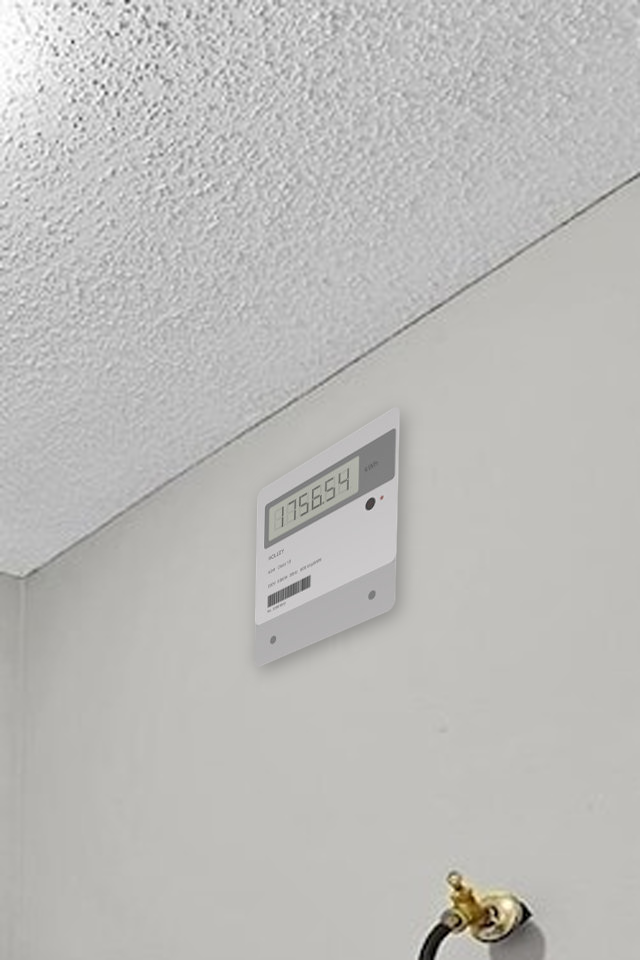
**1756.54** kWh
